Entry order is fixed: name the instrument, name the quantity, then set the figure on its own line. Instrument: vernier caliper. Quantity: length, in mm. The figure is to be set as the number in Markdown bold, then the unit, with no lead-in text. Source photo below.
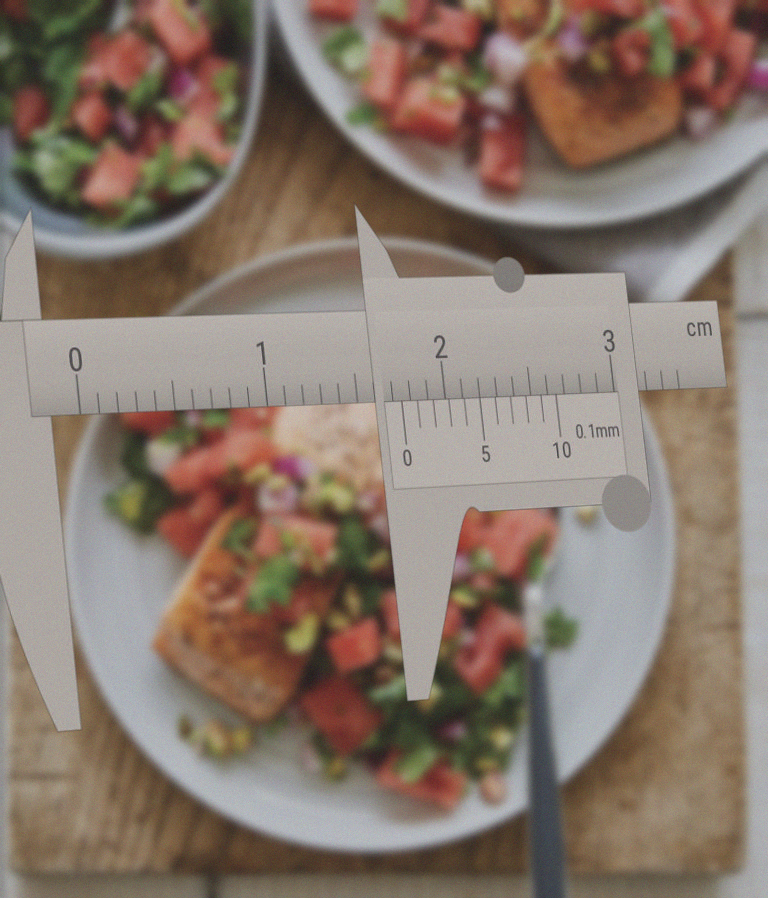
**17.5** mm
